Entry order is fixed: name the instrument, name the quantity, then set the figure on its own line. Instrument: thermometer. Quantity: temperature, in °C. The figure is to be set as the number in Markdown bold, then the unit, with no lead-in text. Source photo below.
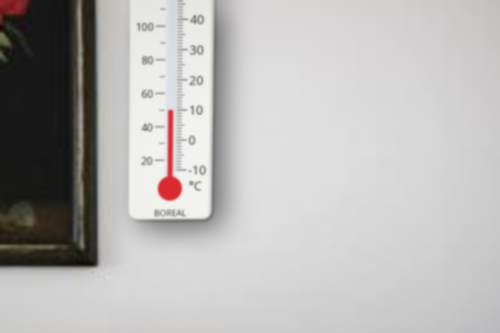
**10** °C
